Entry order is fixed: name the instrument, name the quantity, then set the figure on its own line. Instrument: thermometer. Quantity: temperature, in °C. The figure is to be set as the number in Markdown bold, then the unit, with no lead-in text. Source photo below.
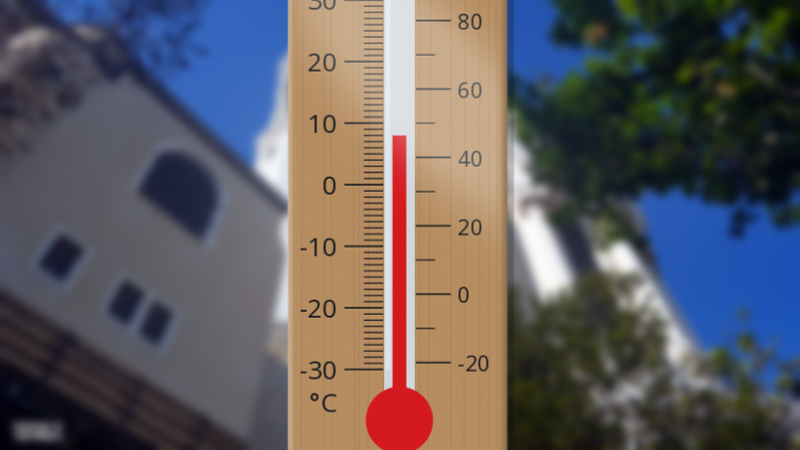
**8** °C
